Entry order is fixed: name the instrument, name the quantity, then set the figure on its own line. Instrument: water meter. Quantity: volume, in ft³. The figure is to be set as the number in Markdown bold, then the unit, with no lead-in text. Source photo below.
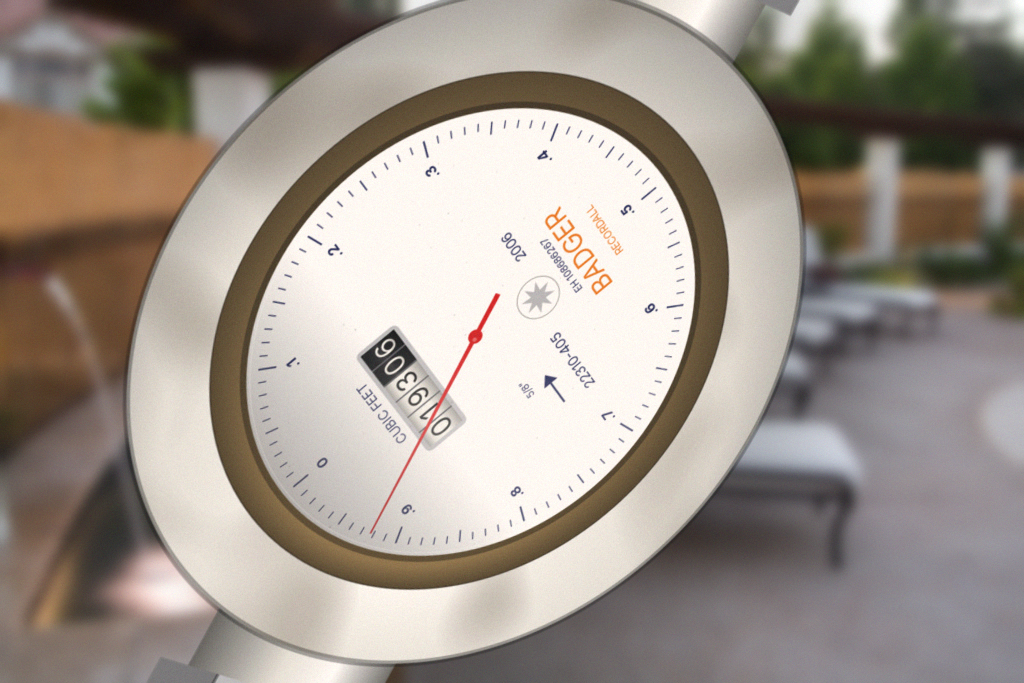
**19305.92** ft³
